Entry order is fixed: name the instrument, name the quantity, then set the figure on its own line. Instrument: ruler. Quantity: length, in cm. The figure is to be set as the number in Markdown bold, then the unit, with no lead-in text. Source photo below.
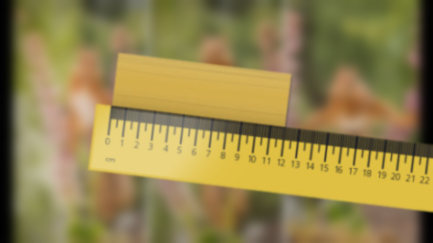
**12** cm
